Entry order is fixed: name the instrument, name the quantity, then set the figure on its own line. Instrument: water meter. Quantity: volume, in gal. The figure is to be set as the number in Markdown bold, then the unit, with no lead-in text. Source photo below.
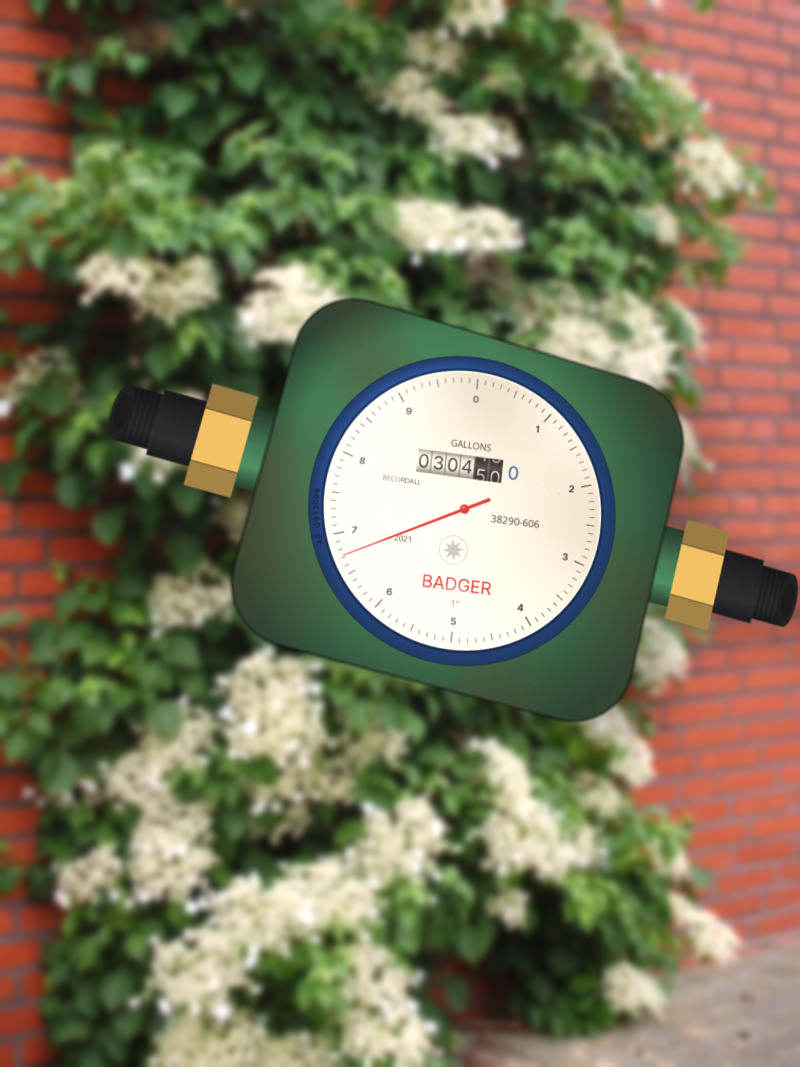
**304496.7** gal
